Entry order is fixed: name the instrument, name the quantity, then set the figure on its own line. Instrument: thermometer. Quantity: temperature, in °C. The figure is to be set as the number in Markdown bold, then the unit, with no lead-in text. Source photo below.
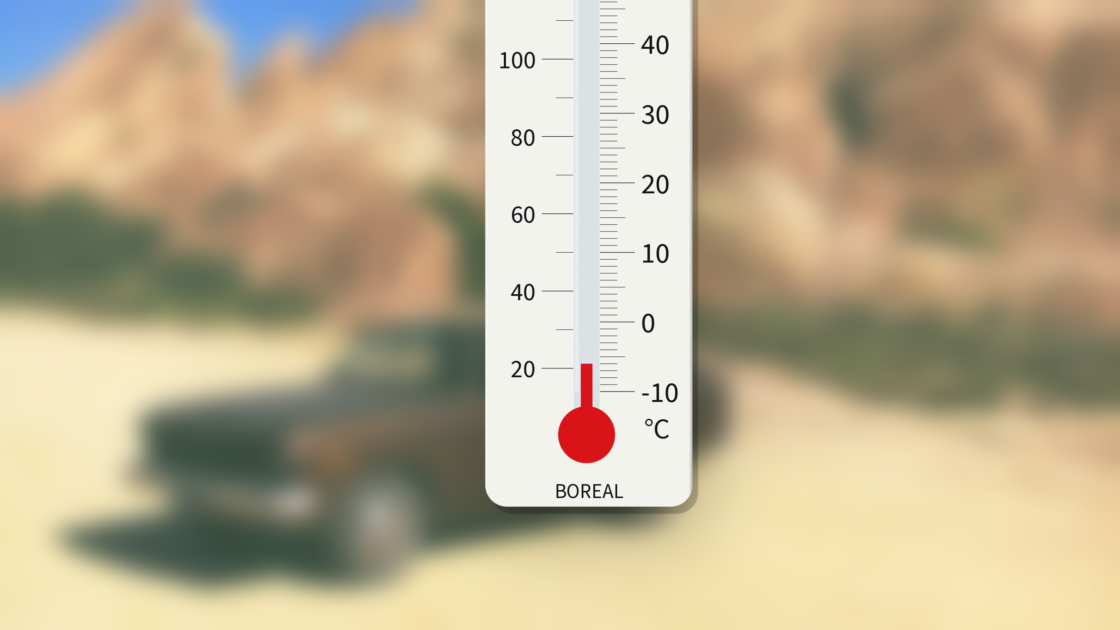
**-6** °C
